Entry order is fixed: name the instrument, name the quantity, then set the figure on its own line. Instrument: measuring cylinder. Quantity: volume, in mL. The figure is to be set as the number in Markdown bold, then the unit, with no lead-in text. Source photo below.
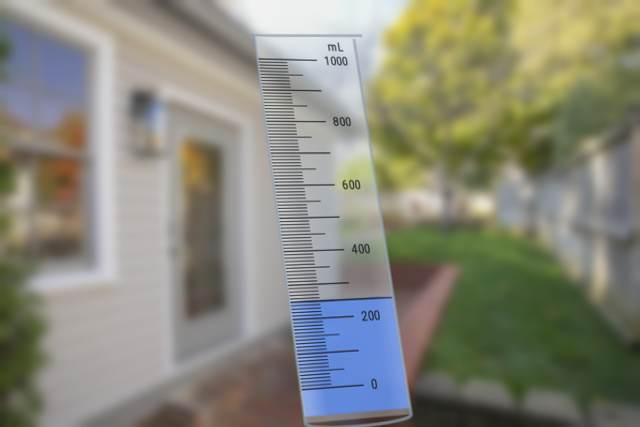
**250** mL
